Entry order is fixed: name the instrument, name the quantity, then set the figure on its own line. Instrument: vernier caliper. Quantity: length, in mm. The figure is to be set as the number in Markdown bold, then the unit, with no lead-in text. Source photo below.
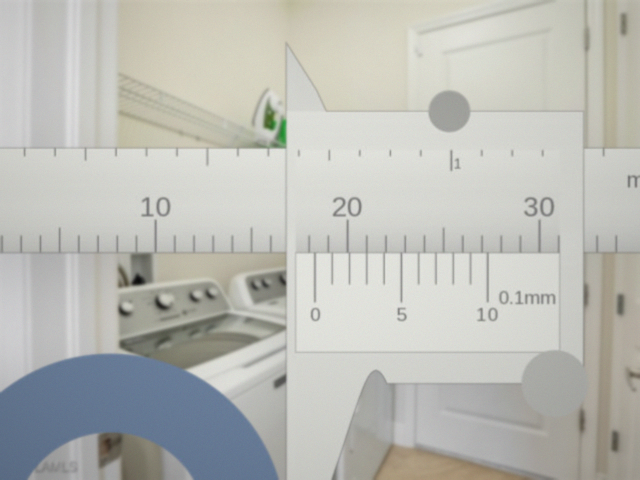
**18.3** mm
